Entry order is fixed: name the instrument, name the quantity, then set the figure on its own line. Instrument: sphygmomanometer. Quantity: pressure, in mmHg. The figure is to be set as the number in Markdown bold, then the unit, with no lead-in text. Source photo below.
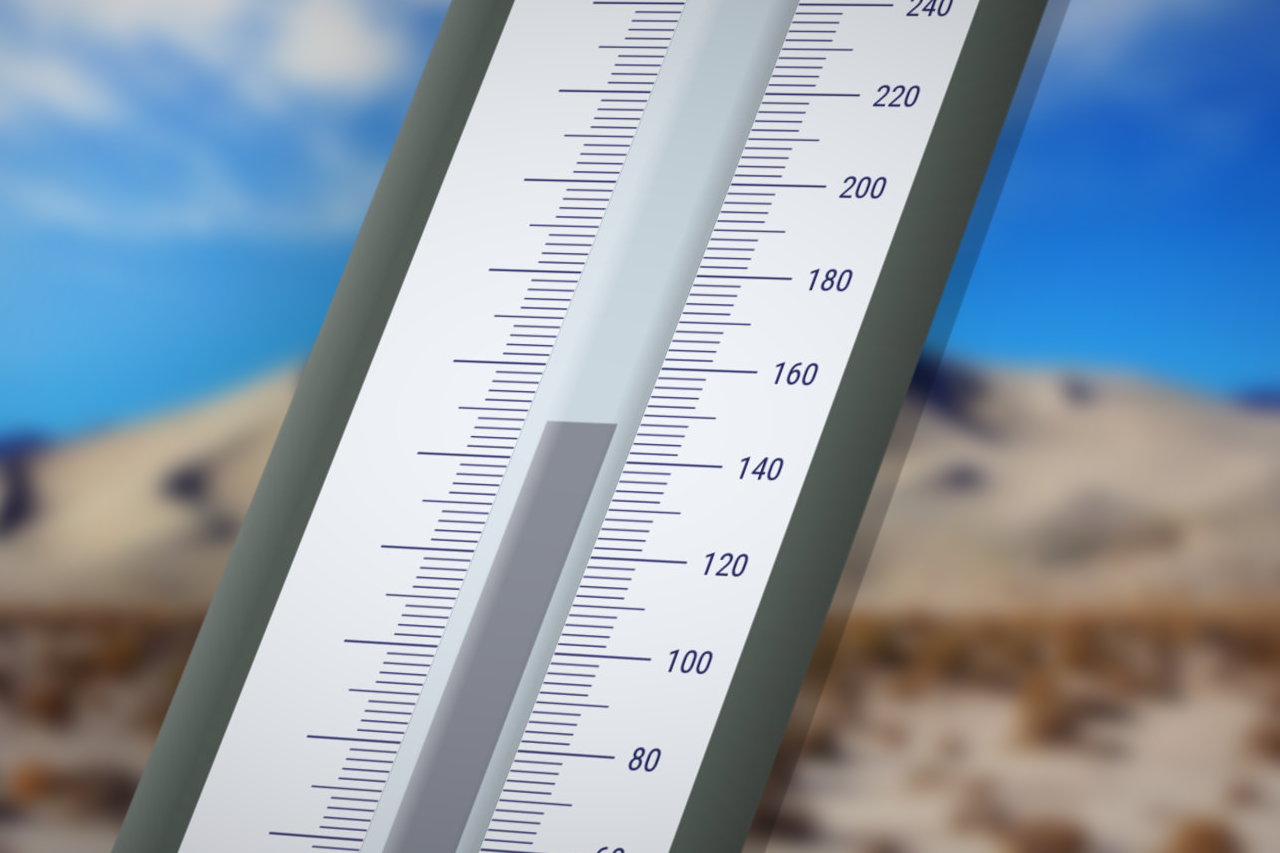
**148** mmHg
